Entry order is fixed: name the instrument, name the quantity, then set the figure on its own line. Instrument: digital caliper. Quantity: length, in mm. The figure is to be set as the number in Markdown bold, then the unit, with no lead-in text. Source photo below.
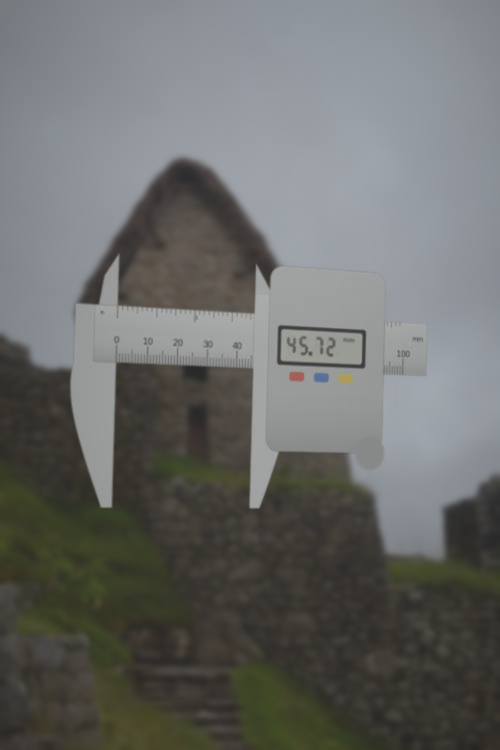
**45.72** mm
